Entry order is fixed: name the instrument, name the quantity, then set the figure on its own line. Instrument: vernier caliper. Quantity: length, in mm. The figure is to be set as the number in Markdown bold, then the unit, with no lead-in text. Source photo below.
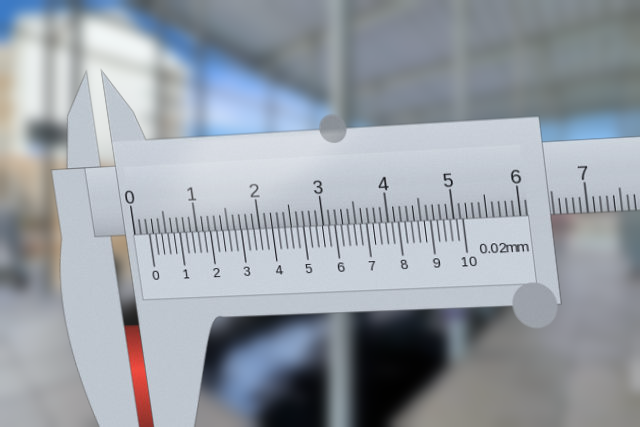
**2.4** mm
